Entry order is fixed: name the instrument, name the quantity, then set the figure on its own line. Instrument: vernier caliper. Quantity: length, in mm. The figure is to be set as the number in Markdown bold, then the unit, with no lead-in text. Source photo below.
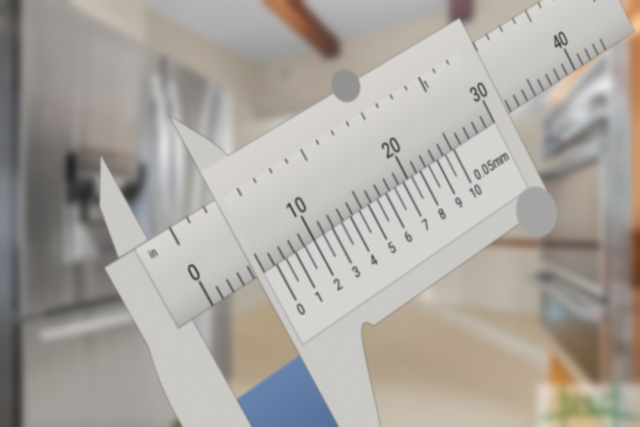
**6.2** mm
